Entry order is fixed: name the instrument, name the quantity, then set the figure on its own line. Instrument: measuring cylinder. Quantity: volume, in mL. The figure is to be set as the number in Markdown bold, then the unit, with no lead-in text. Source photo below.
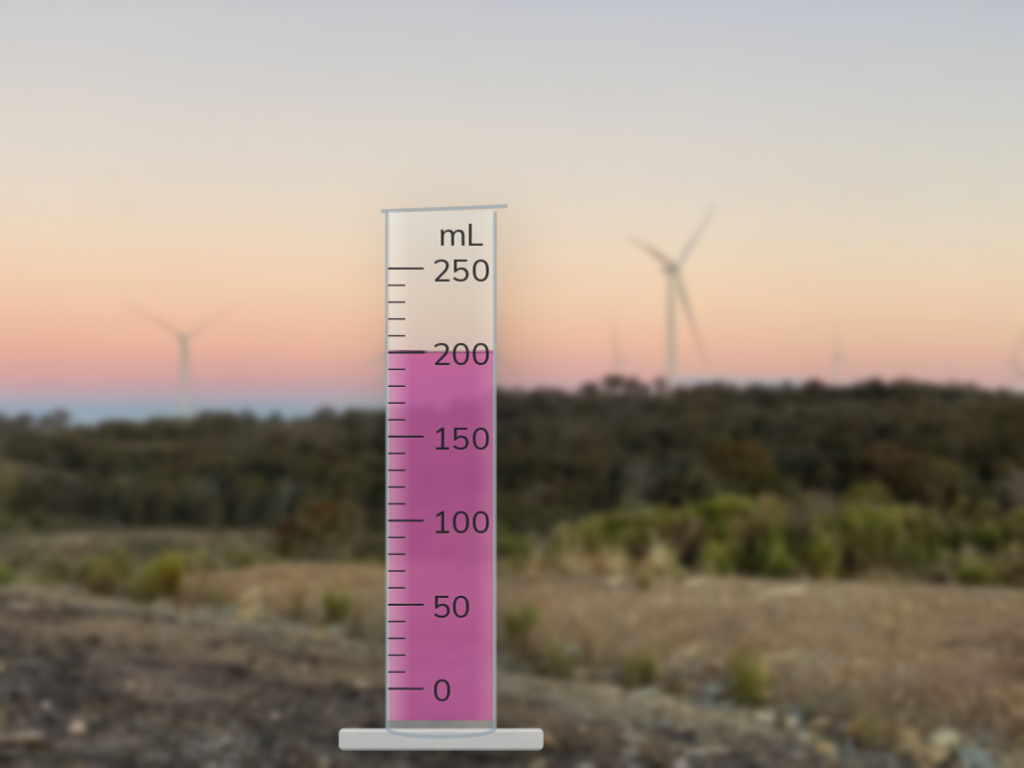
**200** mL
